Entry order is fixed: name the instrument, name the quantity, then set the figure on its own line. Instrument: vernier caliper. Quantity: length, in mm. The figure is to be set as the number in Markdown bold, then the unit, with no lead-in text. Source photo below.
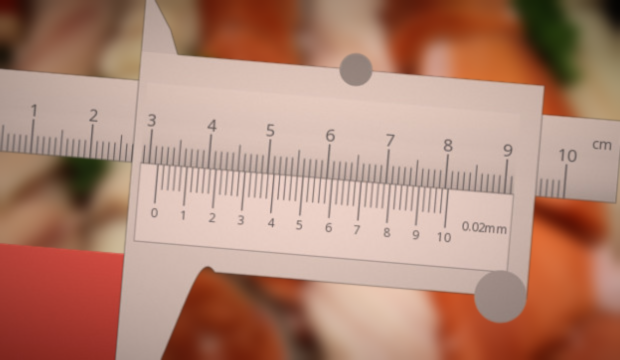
**31.5** mm
